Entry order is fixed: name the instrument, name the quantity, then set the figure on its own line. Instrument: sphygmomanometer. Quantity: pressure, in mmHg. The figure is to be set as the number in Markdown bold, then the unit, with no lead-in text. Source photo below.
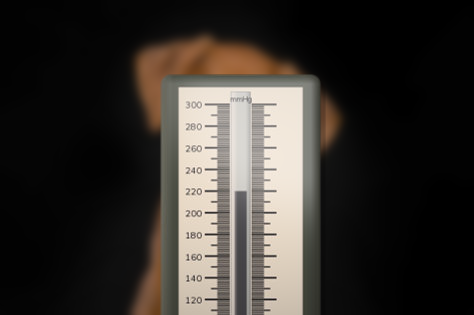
**220** mmHg
